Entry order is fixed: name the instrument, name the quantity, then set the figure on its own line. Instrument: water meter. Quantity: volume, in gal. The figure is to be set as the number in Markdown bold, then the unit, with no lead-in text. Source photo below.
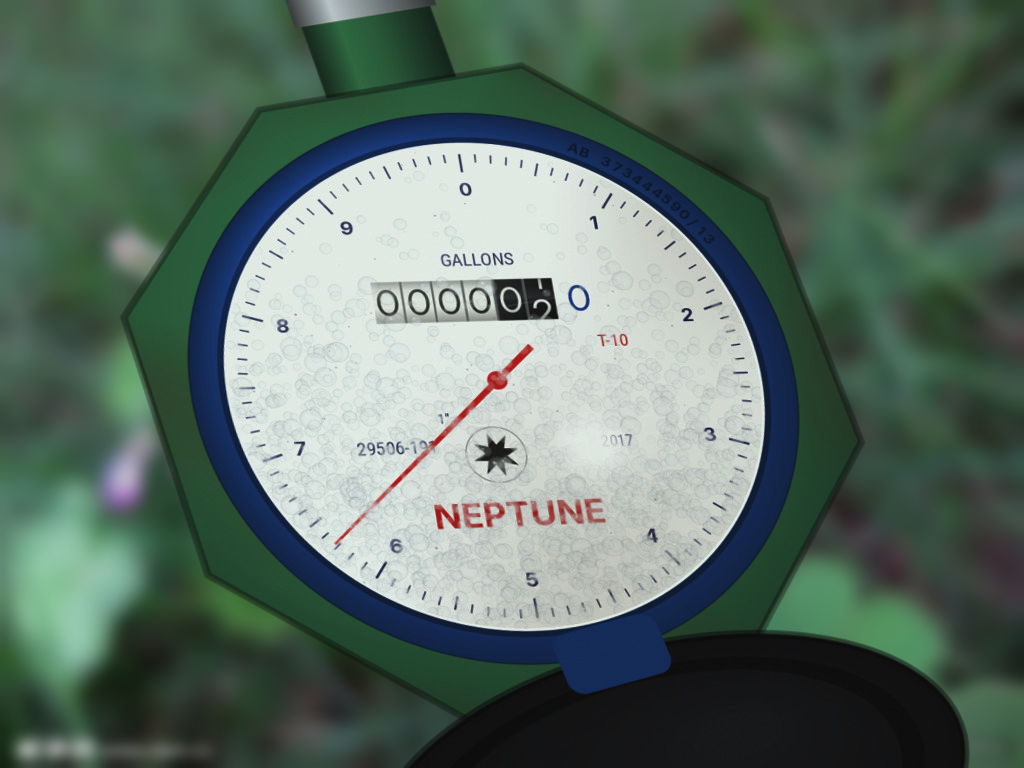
**16.3** gal
